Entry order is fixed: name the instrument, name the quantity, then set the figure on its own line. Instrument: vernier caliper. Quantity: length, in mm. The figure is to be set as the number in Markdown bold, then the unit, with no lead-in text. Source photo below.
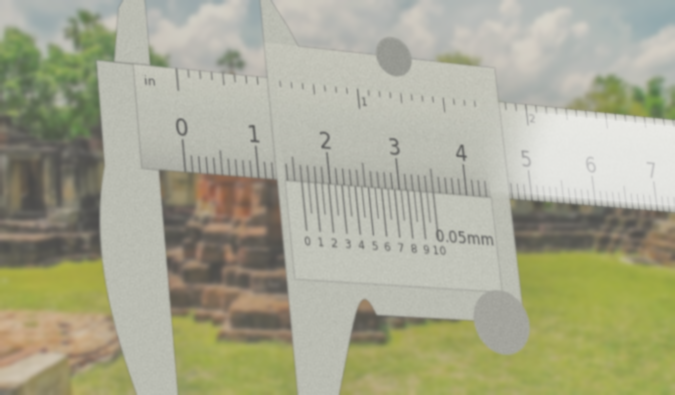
**16.0** mm
